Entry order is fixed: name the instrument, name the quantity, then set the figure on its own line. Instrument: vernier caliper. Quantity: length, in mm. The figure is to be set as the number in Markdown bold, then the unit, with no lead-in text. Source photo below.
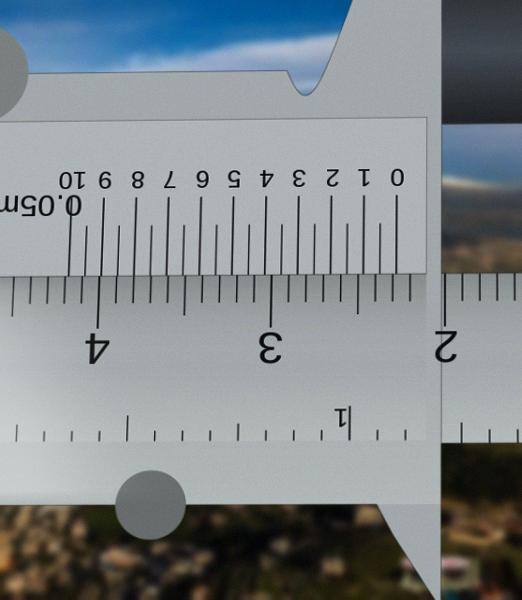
**22.8** mm
